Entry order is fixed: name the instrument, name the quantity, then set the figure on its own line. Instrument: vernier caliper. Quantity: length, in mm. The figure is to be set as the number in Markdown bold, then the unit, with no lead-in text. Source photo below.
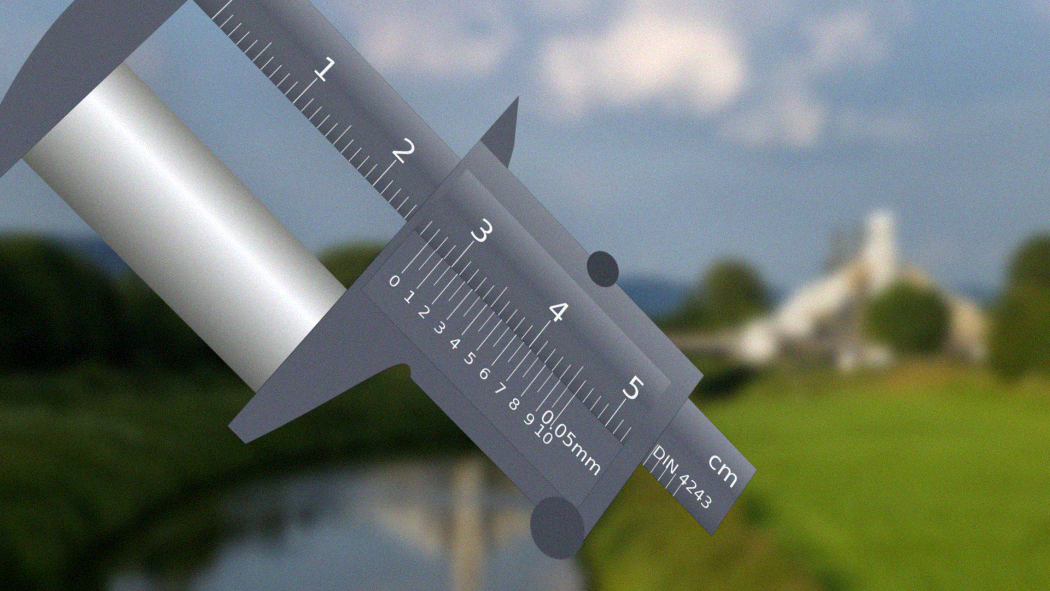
**27.0** mm
